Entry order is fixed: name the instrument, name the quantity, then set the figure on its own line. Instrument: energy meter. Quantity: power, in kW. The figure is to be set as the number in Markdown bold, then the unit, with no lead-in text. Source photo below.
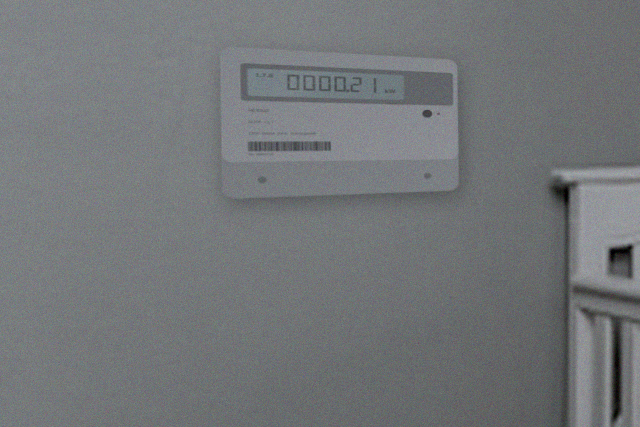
**0.21** kW
